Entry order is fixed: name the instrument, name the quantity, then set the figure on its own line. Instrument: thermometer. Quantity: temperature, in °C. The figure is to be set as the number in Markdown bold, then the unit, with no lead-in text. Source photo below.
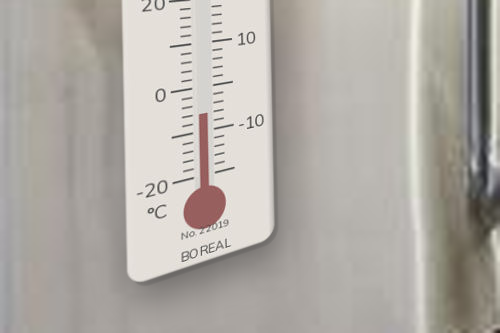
**-6** °C
